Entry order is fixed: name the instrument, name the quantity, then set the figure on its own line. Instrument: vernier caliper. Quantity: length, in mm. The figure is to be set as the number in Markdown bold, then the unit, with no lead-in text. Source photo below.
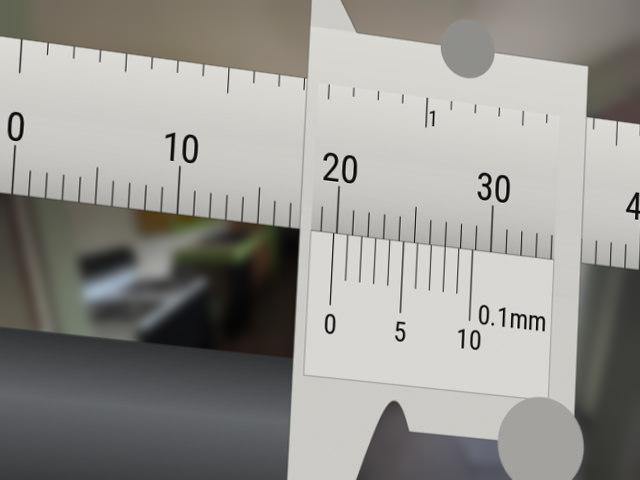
**19.8** mm
